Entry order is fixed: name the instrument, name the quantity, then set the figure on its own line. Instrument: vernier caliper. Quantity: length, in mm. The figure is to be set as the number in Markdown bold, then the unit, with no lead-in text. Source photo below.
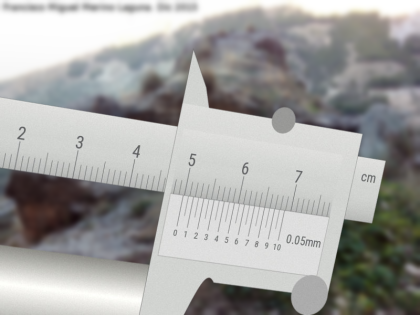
**49.8** mm
